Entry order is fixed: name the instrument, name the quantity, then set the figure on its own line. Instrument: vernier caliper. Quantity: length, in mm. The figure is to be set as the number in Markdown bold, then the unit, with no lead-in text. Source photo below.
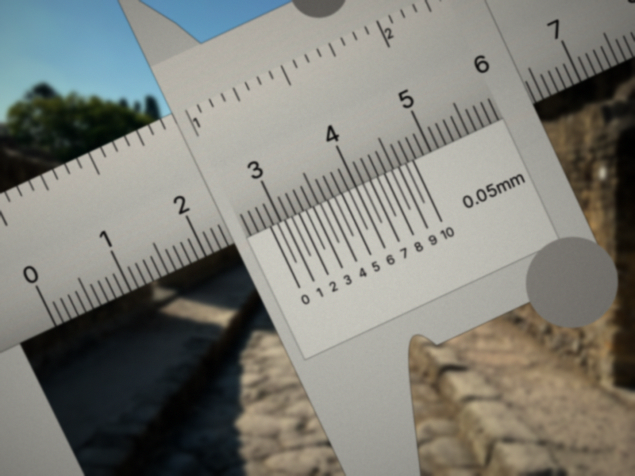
**28.6** mm
